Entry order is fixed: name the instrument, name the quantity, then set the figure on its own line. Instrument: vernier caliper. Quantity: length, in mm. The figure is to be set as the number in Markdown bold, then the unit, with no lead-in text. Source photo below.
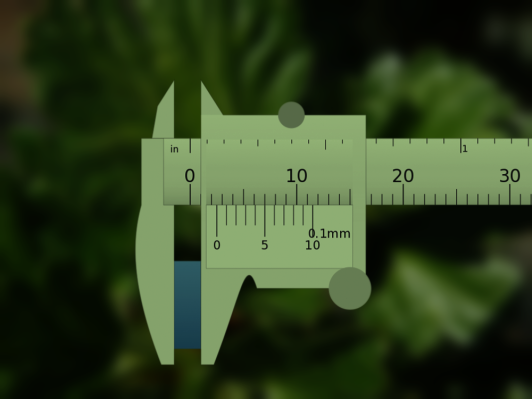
**2.5** mm
